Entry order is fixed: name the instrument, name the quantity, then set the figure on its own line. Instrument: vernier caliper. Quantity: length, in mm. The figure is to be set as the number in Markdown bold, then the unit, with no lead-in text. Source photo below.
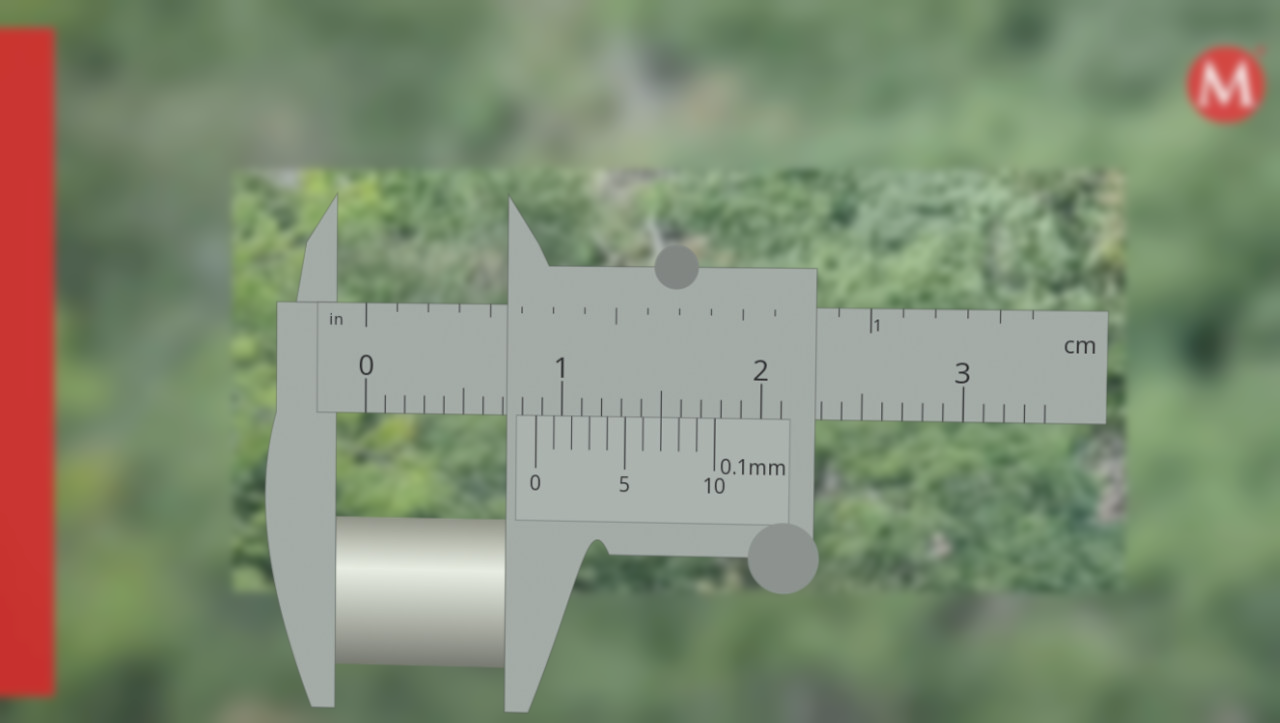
**8.7** mm
